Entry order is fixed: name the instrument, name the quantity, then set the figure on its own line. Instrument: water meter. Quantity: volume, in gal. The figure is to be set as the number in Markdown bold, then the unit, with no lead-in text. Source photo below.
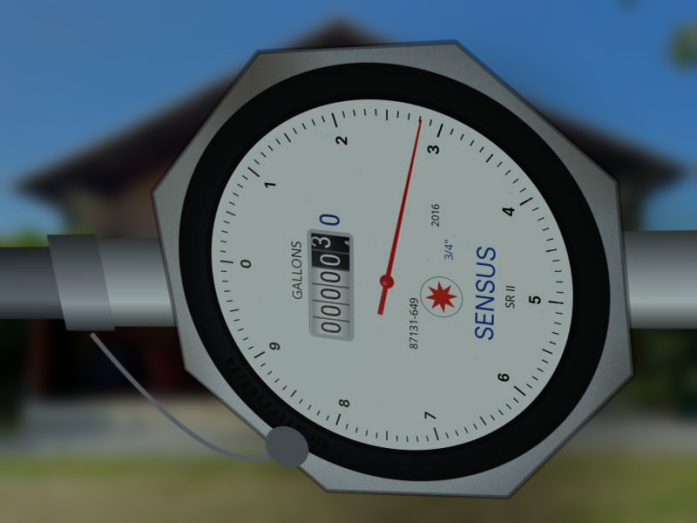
**32.8** gal
